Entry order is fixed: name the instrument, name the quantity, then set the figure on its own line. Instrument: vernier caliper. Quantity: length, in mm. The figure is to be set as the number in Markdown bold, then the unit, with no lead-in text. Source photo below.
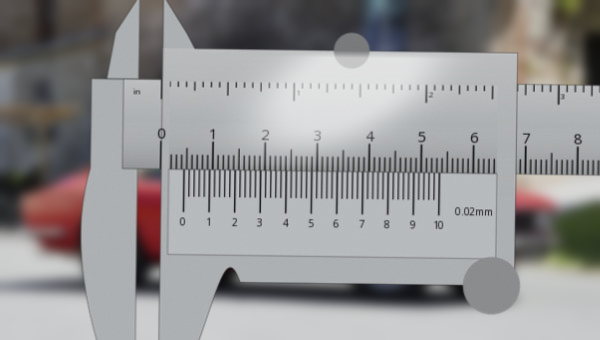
**4.5** mm
